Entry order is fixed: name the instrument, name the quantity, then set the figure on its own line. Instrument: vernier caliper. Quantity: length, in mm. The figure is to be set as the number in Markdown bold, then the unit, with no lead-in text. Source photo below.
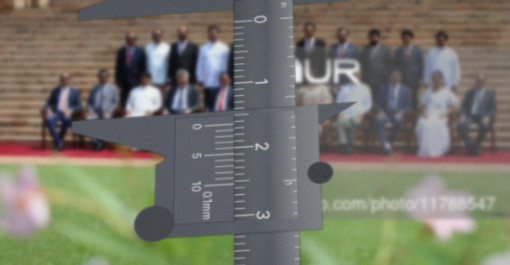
**16.4** mm
